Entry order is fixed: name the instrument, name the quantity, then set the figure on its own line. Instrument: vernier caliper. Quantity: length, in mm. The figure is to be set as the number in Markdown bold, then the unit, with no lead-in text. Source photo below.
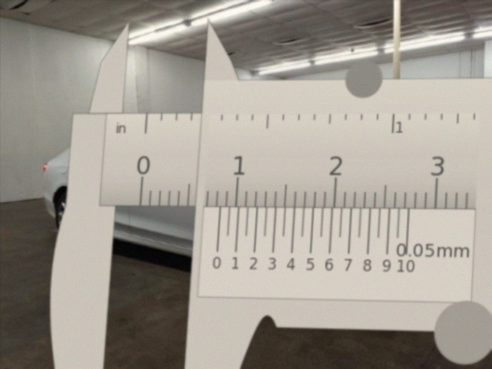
**8.4** mm
